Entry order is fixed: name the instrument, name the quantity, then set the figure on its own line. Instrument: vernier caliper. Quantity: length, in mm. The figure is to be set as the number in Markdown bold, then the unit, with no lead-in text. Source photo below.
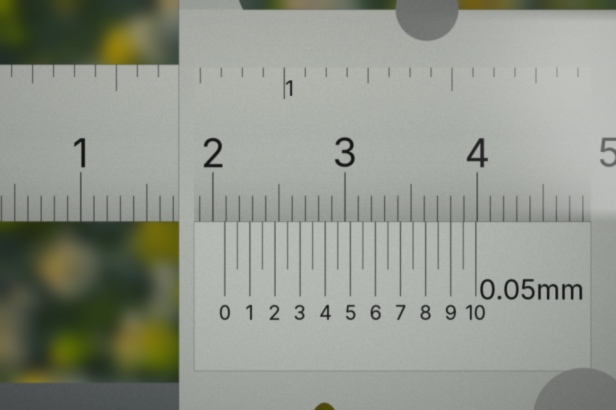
**20.9** mm
